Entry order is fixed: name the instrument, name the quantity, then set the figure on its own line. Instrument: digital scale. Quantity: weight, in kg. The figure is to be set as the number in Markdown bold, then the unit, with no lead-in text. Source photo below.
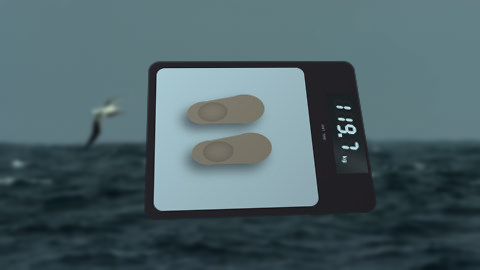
**119.7** kg
